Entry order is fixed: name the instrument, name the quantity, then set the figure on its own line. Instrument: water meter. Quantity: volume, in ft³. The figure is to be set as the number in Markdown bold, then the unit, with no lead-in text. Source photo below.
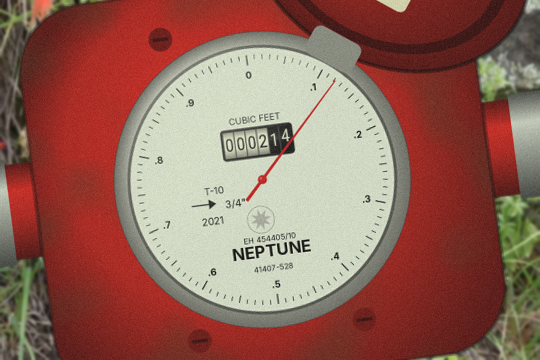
**214.12** ft³
